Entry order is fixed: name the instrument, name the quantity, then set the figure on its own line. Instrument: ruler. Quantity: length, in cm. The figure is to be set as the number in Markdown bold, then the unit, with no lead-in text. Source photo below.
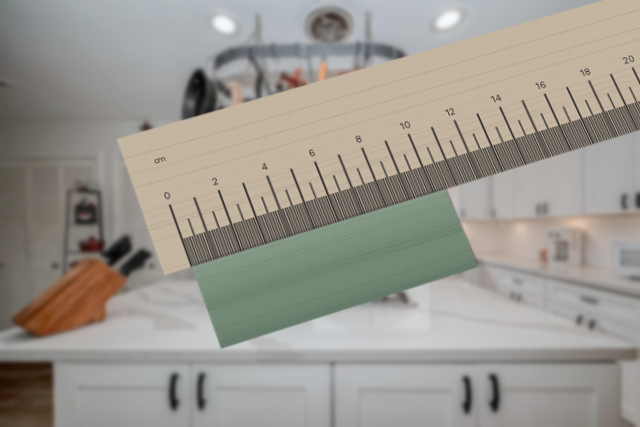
**10.5** cm
